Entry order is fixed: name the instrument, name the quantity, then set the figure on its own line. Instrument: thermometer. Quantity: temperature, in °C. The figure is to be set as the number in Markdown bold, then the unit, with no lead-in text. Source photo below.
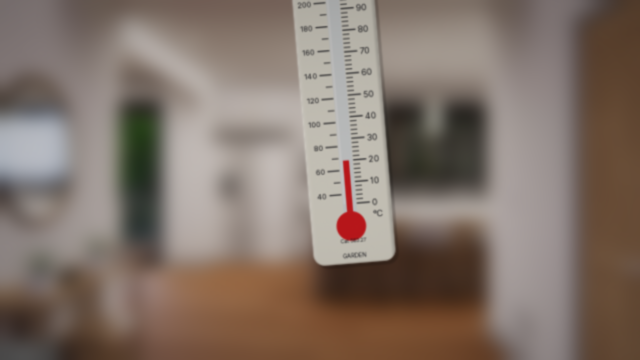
**20** °C
